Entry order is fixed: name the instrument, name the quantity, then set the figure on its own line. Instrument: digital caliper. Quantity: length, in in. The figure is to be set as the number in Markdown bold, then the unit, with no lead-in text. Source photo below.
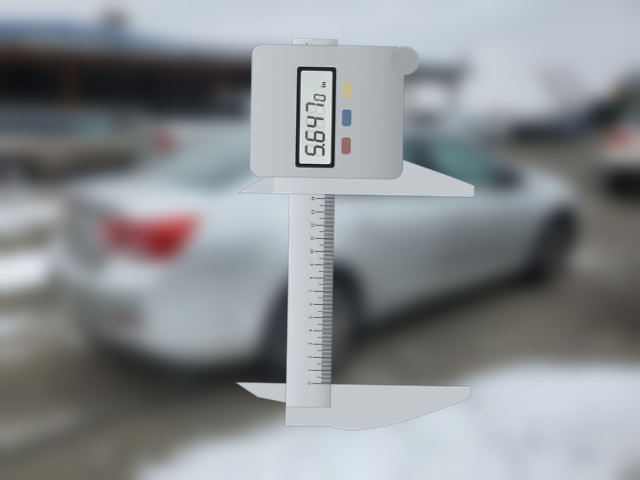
**5.6470** in
